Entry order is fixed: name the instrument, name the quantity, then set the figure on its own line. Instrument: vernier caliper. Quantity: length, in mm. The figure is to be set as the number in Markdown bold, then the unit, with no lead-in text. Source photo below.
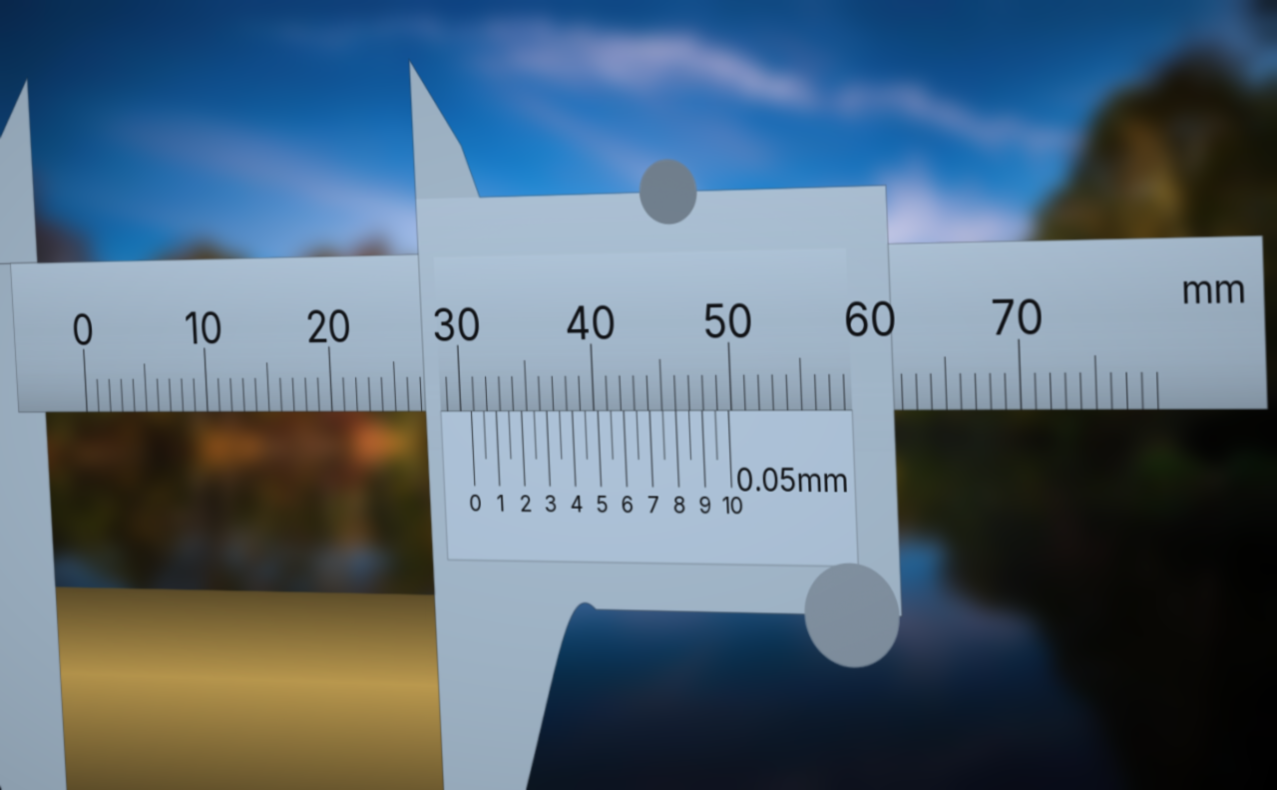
**30.8** mm
